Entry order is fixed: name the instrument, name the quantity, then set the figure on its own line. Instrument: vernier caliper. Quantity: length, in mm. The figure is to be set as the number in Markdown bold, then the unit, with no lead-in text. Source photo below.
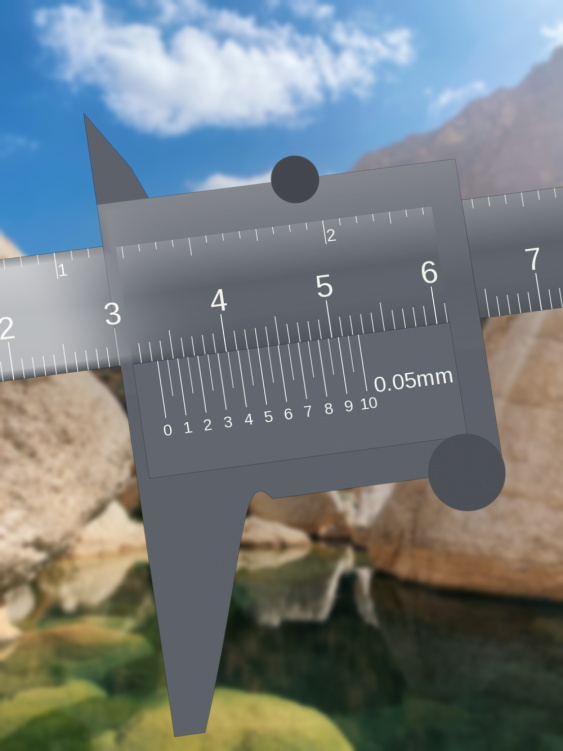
**33.5** mm
